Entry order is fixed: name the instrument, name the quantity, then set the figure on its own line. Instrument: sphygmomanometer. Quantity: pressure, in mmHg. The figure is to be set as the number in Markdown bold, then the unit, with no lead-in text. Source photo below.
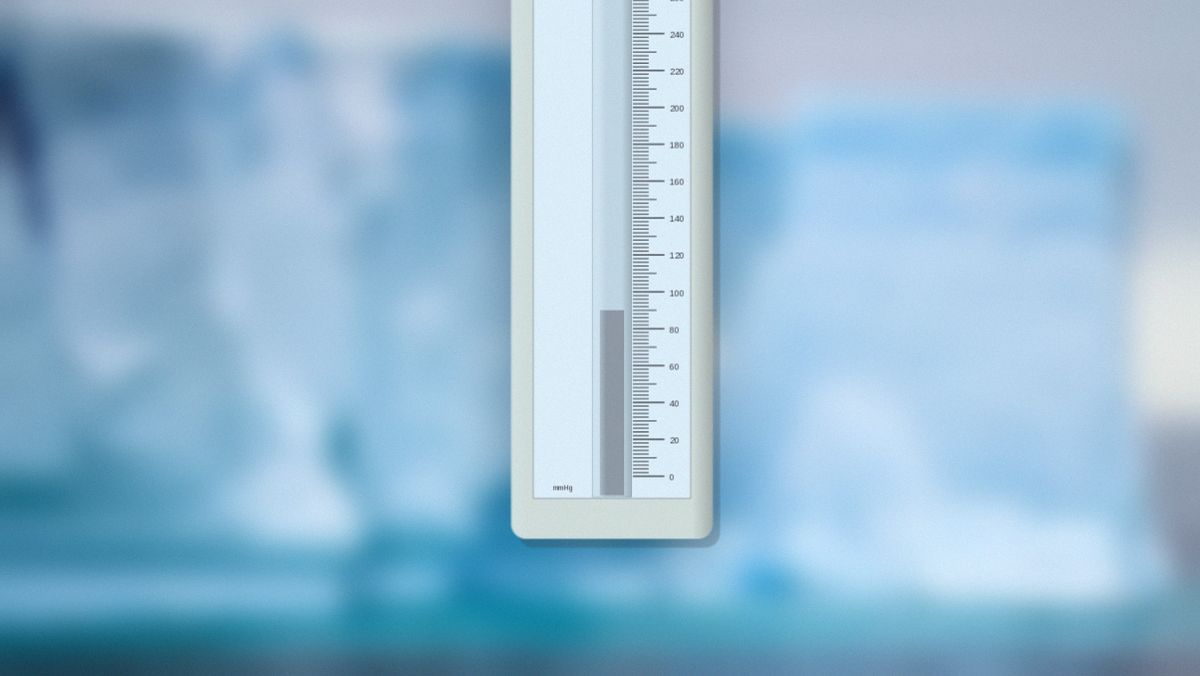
**90** mmHg
